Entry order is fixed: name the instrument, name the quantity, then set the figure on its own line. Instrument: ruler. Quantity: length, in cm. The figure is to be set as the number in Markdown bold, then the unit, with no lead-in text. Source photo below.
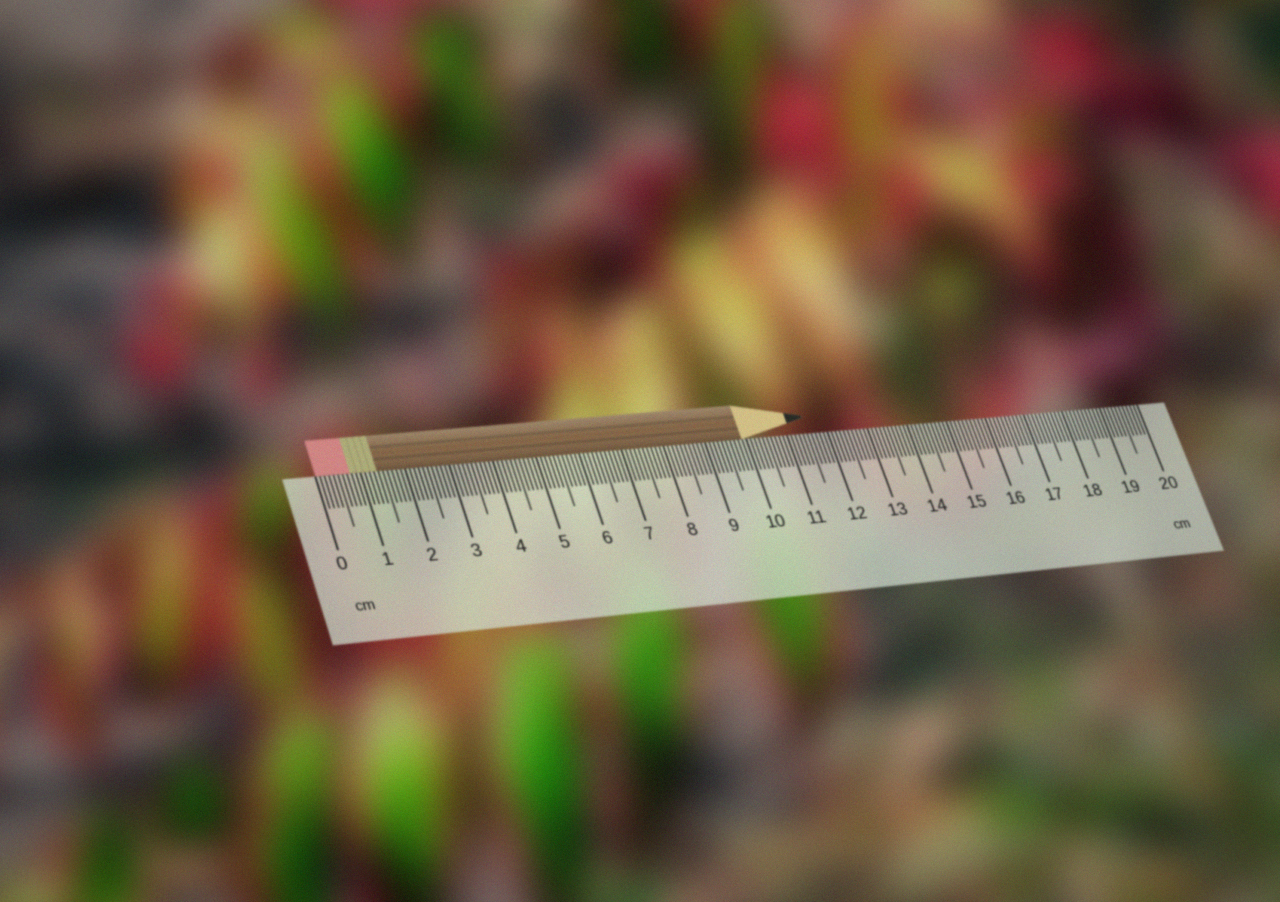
**11.5** cm
